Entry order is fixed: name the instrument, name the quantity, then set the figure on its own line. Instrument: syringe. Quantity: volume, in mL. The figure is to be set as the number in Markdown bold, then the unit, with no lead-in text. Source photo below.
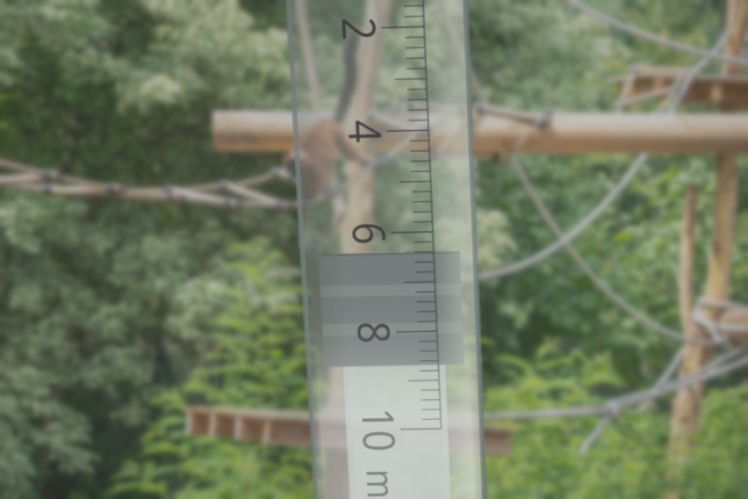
**6.4** mL
